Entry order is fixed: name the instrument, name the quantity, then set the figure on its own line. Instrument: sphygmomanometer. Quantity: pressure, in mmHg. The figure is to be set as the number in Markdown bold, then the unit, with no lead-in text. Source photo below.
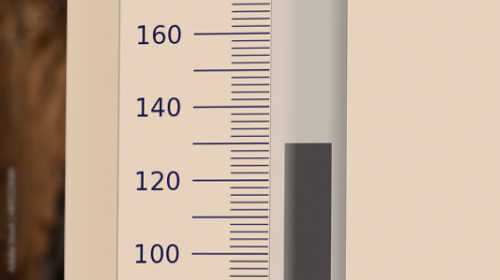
**130** mmHg
